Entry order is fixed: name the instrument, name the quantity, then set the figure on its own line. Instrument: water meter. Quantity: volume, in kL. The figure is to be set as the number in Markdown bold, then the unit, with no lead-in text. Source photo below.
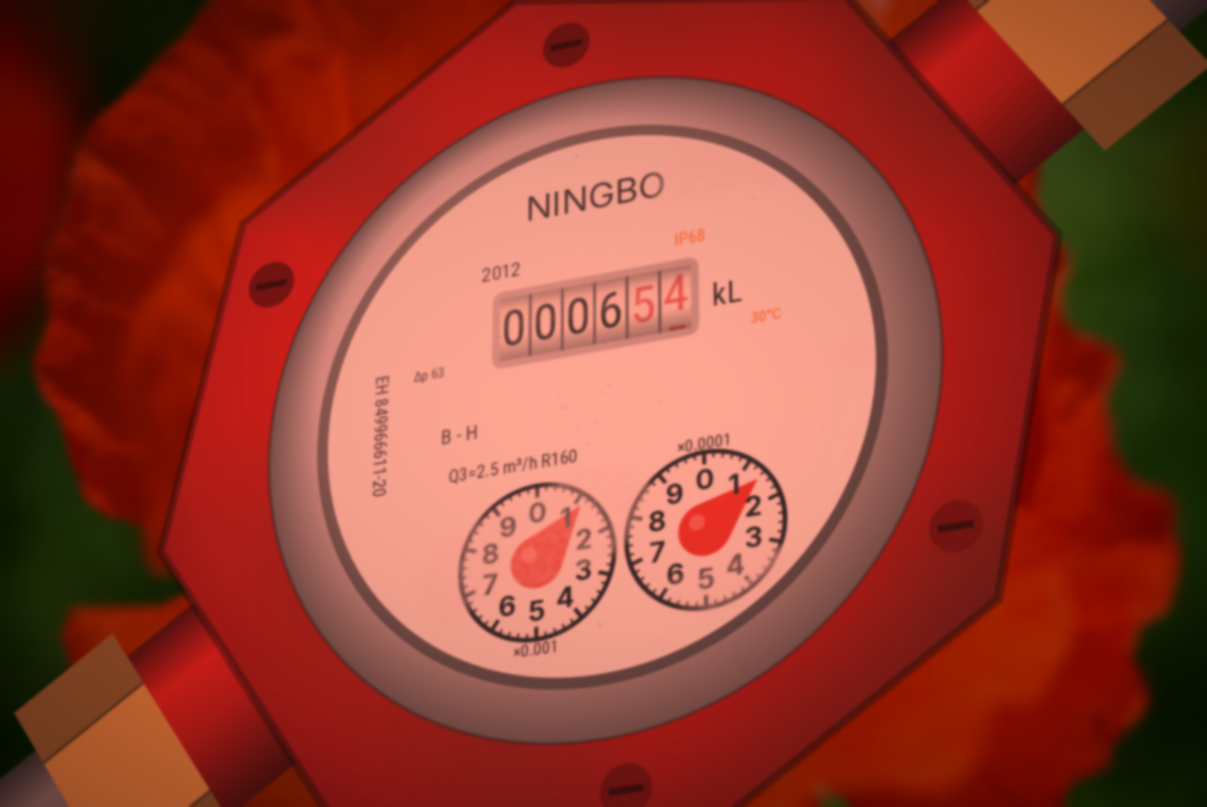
**6.5411** kL
